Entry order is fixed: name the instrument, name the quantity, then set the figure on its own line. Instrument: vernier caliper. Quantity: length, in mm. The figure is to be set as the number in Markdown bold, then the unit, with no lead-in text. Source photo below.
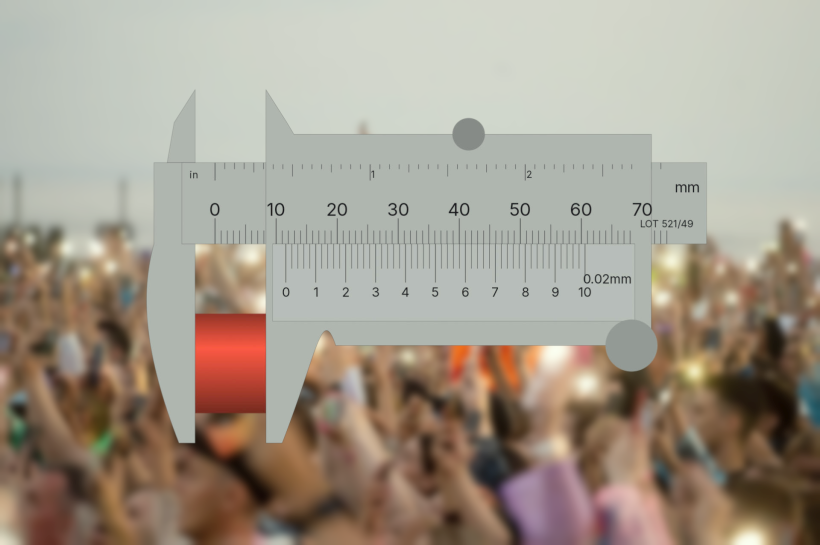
**11.6** mm
